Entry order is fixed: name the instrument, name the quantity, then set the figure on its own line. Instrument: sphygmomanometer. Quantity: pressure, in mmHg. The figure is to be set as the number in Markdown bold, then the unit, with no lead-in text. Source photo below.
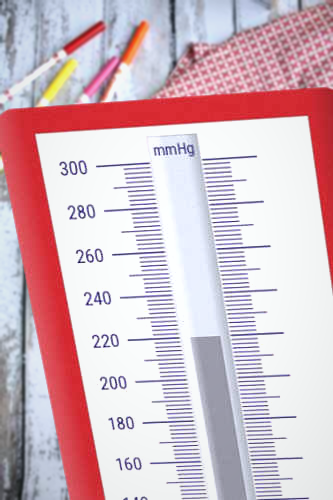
**220** mmHg
